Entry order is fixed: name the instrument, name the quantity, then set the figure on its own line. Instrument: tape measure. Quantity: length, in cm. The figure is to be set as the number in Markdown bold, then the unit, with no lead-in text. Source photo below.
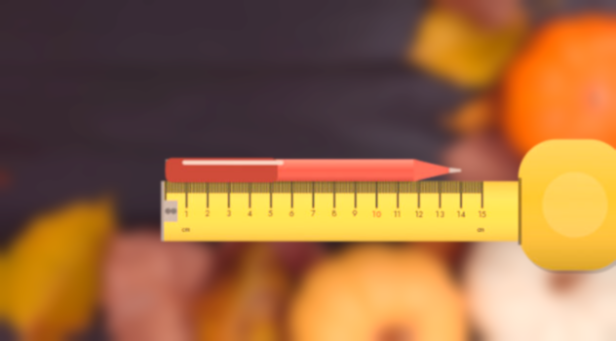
**14** cm
